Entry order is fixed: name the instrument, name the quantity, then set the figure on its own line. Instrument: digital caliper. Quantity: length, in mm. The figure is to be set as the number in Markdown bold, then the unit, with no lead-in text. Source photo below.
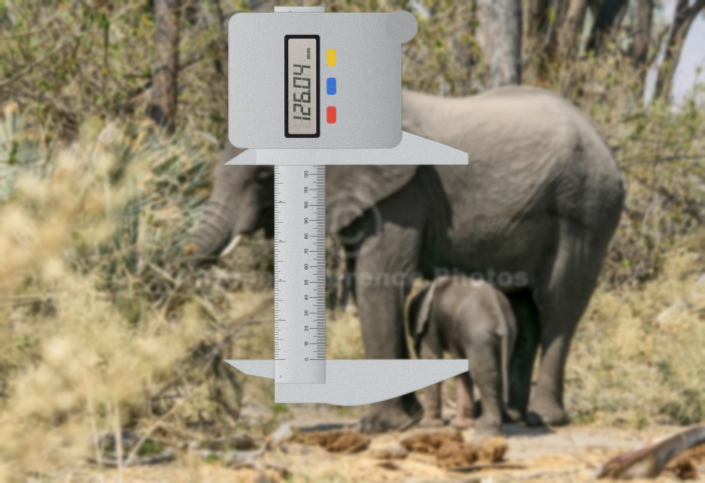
**126.04** mm
